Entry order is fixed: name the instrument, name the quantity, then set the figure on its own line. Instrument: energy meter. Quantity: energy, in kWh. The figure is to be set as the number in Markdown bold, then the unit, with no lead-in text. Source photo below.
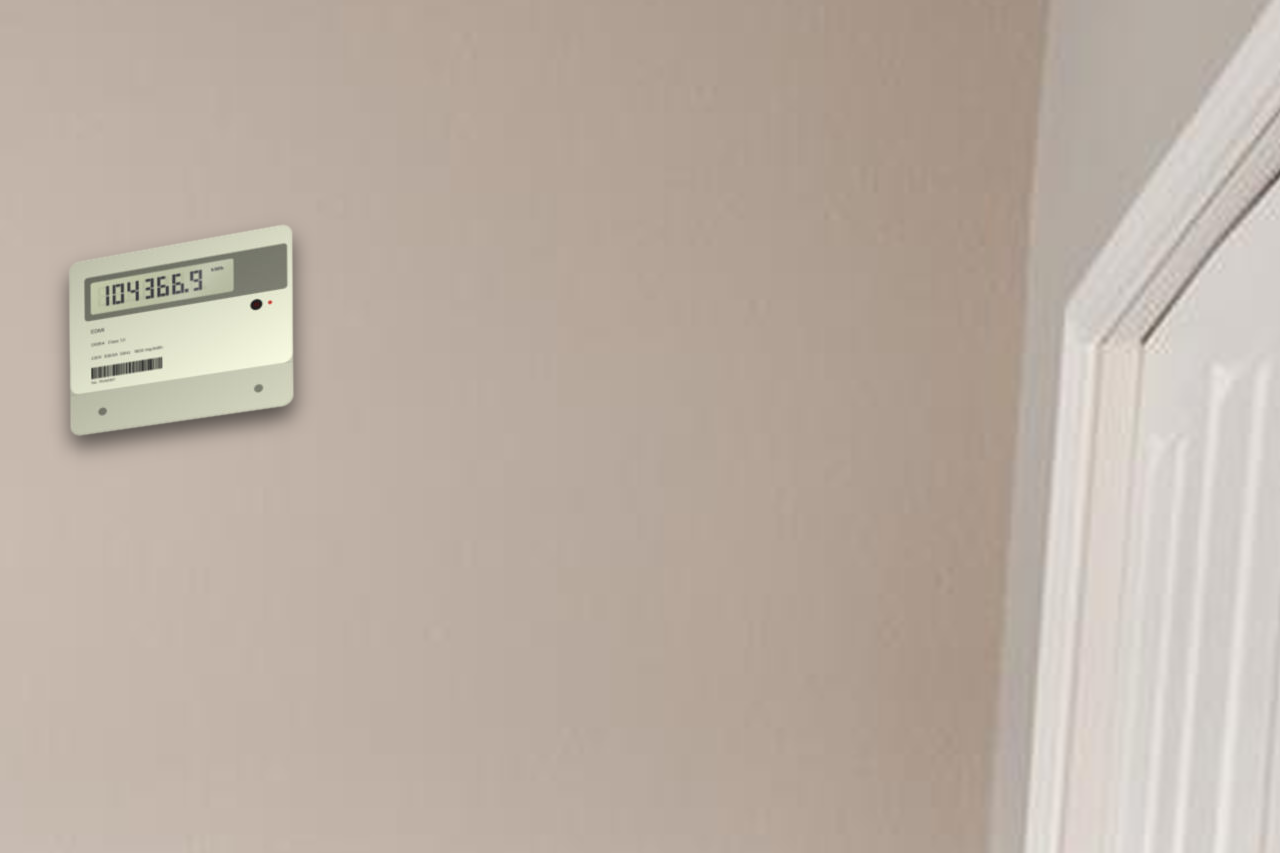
**104366.9** kWh
